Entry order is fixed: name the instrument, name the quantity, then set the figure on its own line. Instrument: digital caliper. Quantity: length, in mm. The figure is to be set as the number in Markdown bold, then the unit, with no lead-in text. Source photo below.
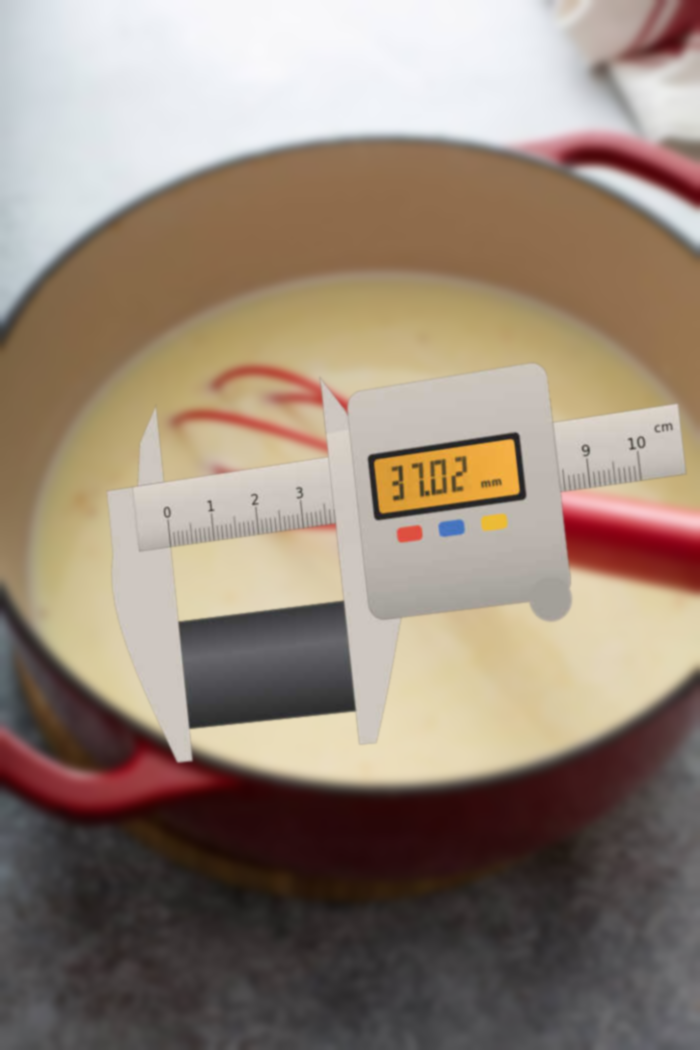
**37.02** mm
